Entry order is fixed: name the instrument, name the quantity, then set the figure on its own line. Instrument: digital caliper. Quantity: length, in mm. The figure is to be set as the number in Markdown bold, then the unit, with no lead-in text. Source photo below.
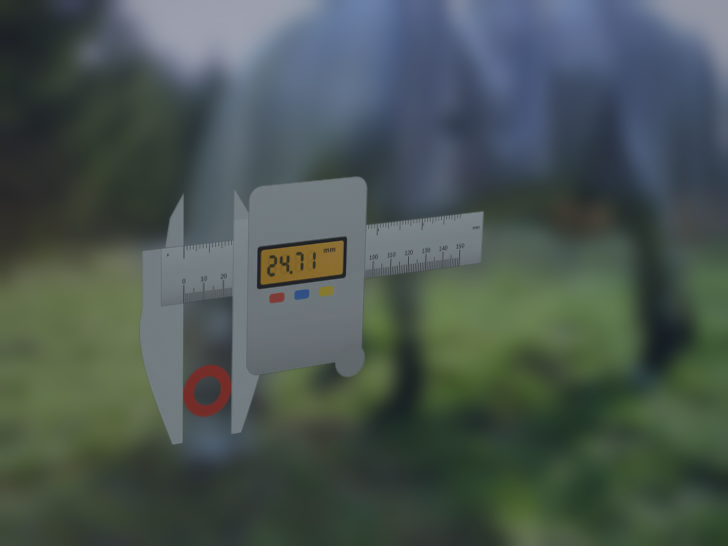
**24.71** mm
